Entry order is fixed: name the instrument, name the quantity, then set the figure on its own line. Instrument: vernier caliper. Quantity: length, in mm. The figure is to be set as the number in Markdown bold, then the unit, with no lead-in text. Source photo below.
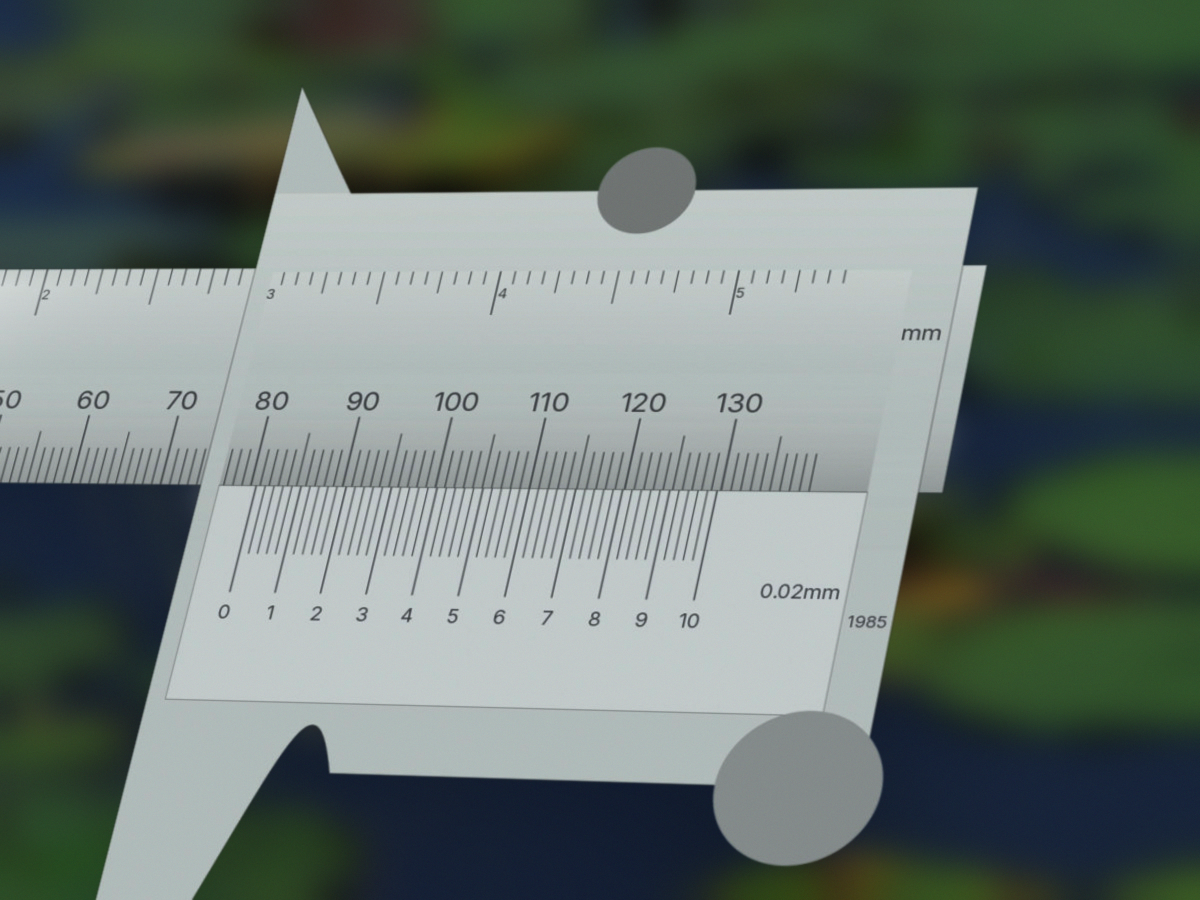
**80.6** mm
